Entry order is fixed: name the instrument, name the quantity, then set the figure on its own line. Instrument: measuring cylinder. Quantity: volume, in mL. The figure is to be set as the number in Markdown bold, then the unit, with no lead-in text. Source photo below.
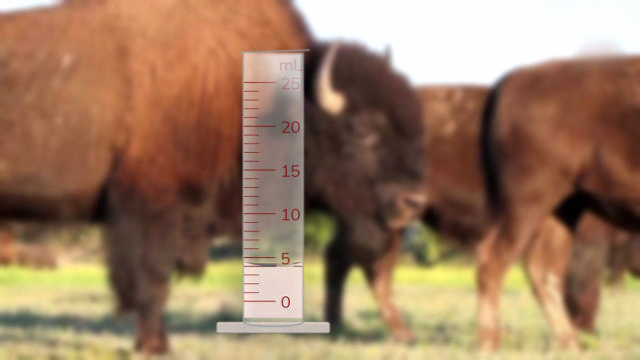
**4** mL
